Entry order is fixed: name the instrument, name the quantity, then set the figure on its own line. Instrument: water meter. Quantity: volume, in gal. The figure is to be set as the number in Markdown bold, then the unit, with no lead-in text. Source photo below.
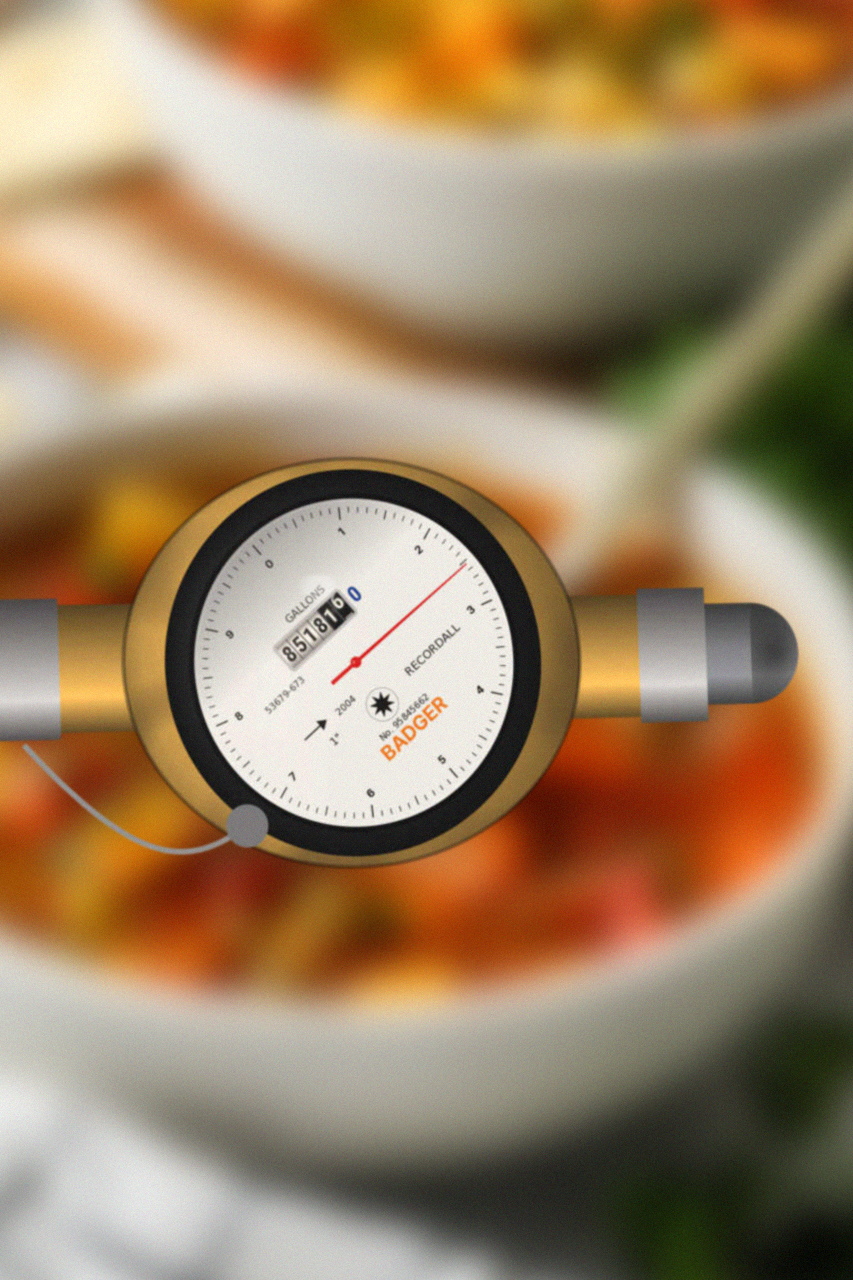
**8518162.5** gal
